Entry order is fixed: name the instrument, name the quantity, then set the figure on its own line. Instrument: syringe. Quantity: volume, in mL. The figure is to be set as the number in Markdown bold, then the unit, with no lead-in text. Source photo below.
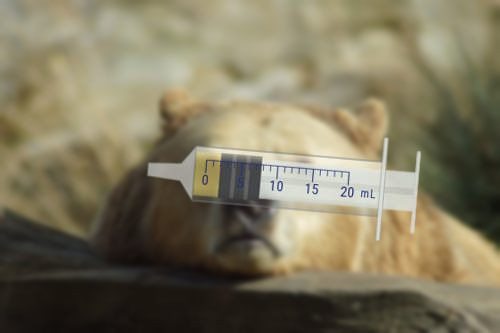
**2** mL
